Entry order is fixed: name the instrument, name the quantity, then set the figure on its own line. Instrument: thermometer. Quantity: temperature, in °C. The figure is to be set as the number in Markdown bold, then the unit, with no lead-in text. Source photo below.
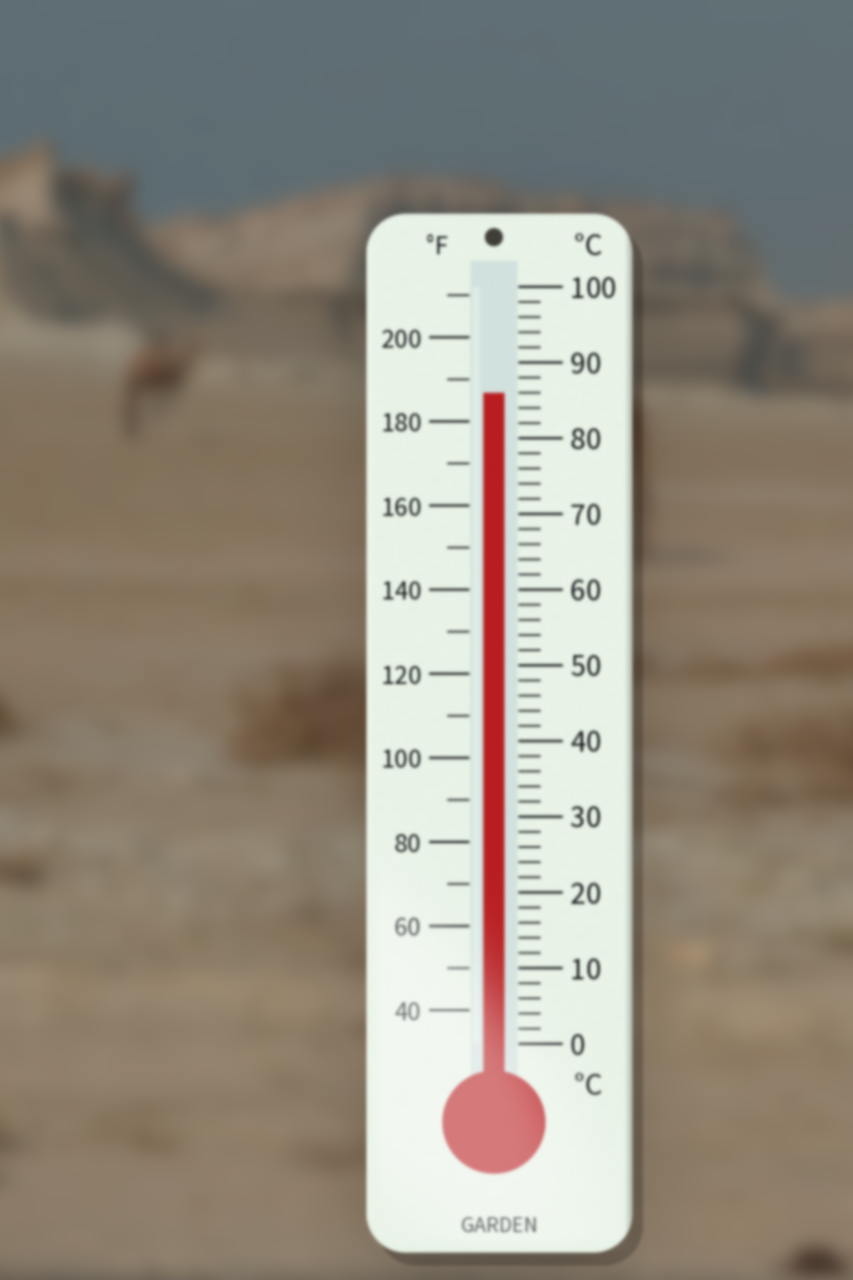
**86** °C
